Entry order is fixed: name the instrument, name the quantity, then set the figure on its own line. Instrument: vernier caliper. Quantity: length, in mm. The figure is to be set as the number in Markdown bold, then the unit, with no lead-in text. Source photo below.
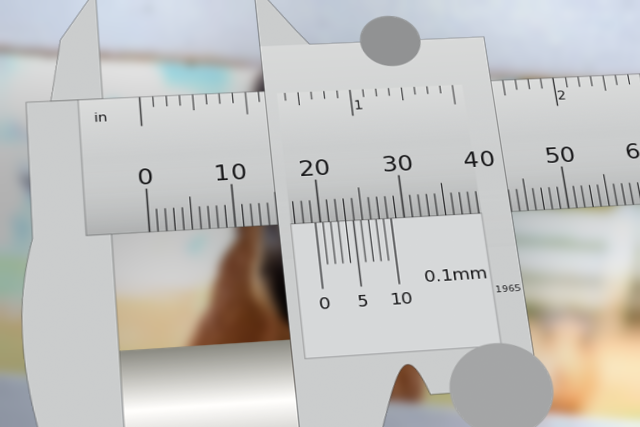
**19.4** mm
